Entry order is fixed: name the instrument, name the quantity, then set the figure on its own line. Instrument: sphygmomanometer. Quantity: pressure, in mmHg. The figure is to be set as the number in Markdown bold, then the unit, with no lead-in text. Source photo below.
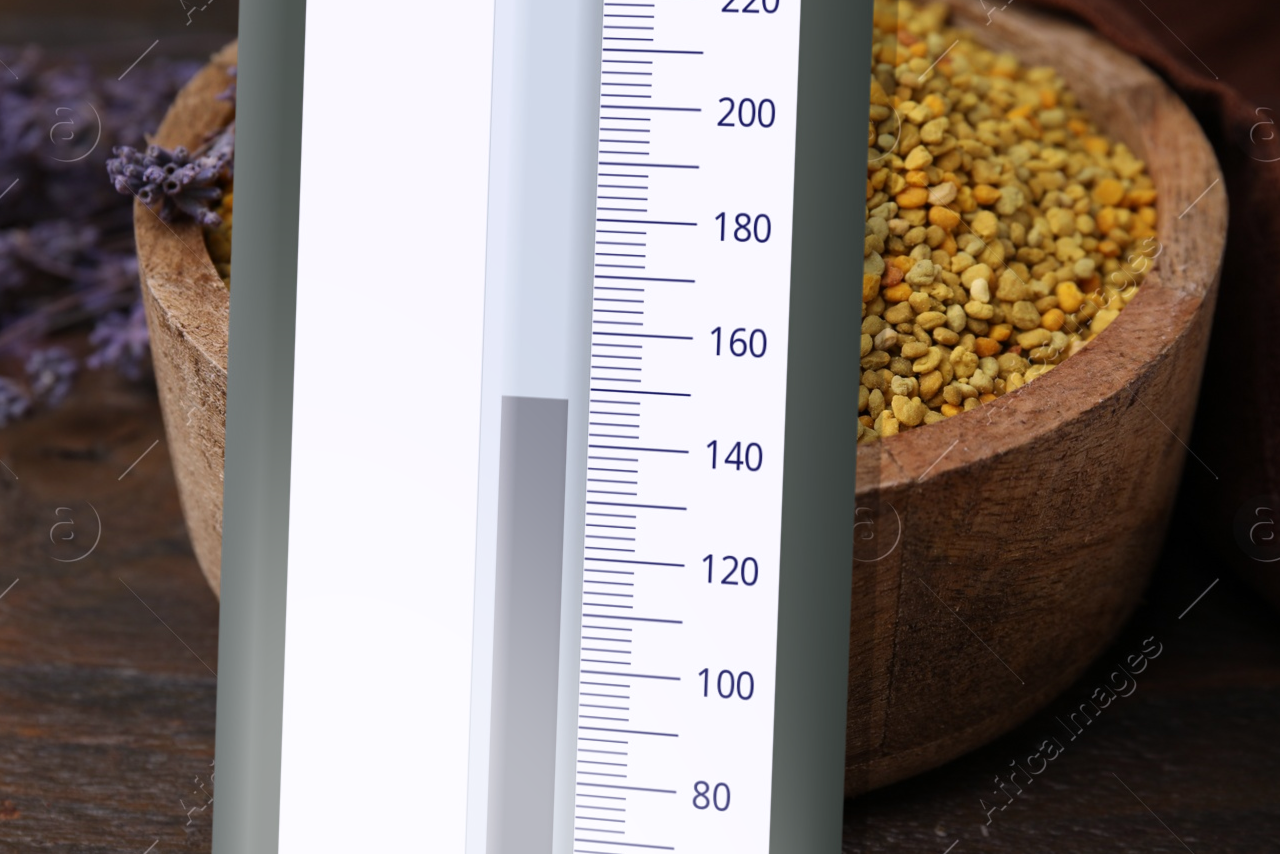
**148** mmHg
